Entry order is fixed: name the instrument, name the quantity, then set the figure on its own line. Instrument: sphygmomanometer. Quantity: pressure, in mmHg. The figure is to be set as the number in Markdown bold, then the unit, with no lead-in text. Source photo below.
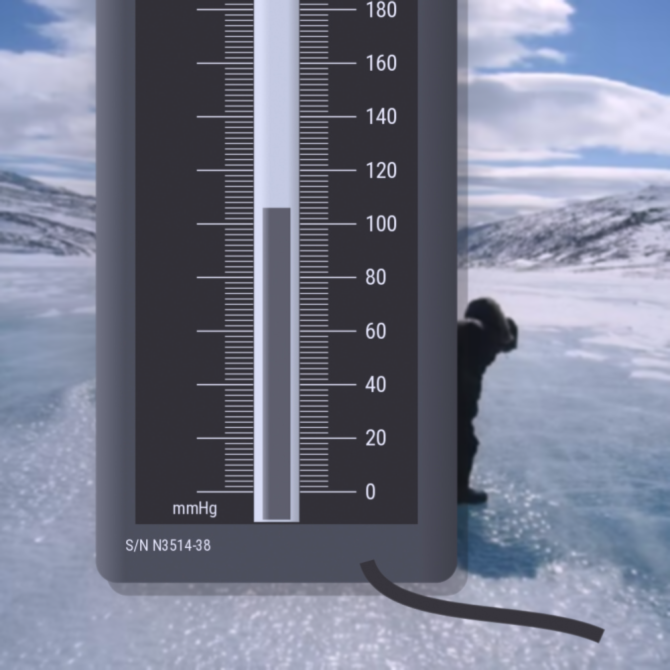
**106** mmHg
